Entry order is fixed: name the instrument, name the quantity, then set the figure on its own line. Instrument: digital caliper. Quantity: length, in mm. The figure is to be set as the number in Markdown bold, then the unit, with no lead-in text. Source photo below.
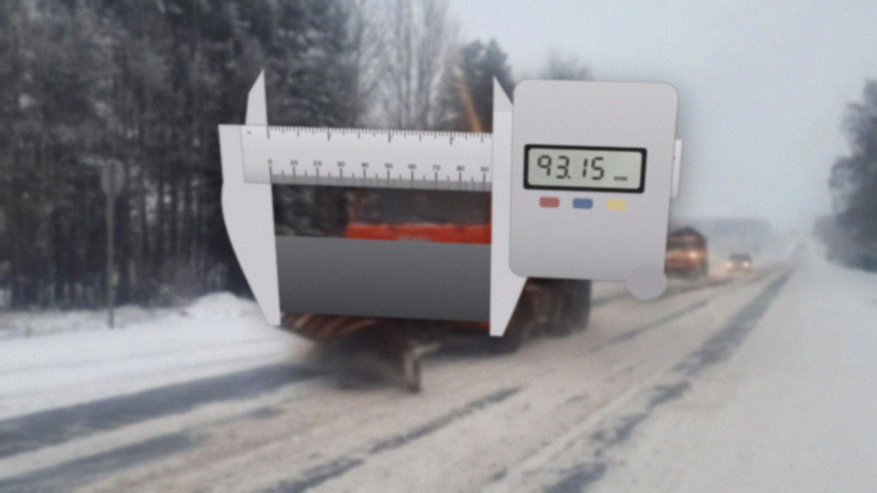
**93.15** mm
